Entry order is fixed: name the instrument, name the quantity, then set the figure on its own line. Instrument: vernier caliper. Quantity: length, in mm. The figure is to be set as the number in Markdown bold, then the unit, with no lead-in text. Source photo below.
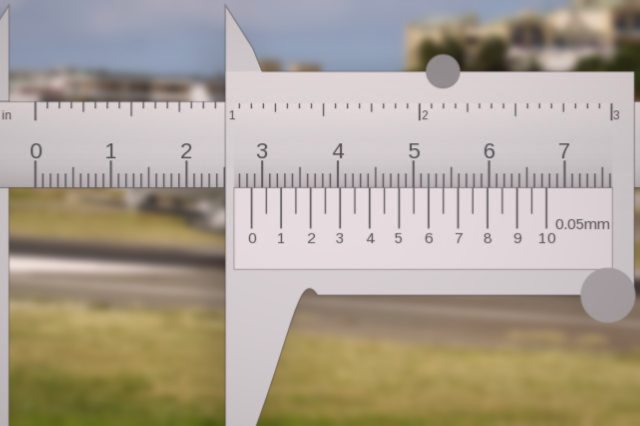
**28.6** mm
